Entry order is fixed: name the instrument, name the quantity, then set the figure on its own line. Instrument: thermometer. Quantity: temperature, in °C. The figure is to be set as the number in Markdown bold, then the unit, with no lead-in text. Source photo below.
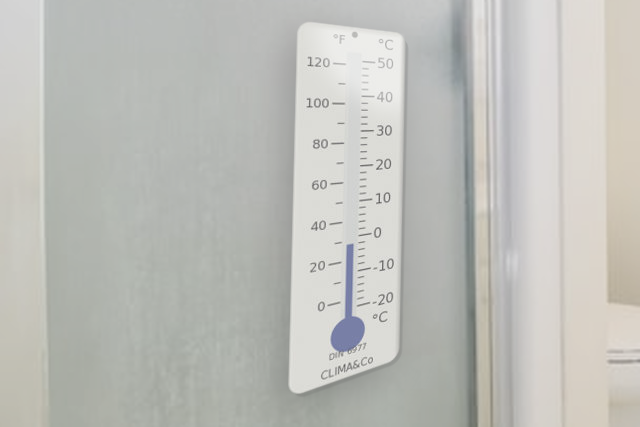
**-2** °C
